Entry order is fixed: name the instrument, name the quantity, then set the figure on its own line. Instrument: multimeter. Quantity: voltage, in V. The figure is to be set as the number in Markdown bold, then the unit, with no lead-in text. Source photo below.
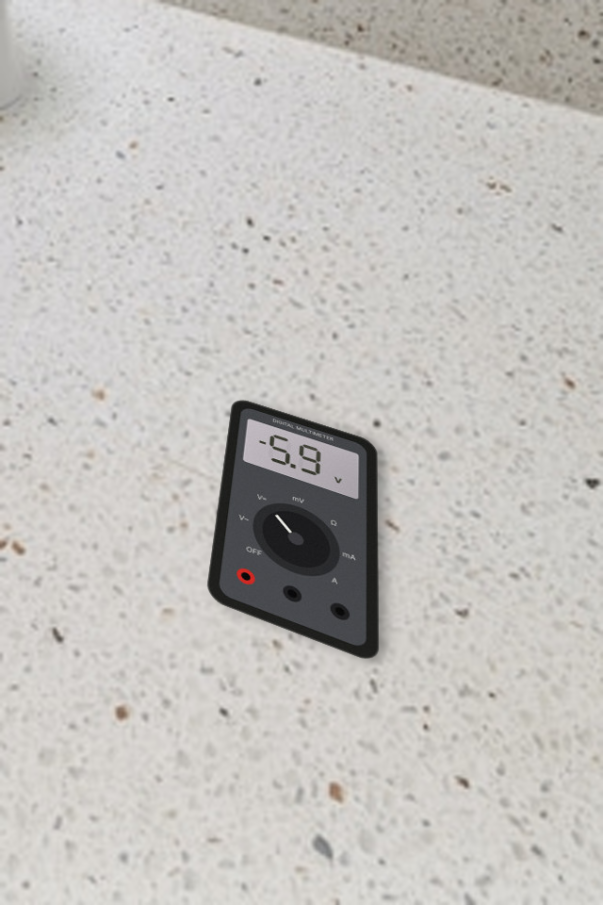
**-5.9** V
